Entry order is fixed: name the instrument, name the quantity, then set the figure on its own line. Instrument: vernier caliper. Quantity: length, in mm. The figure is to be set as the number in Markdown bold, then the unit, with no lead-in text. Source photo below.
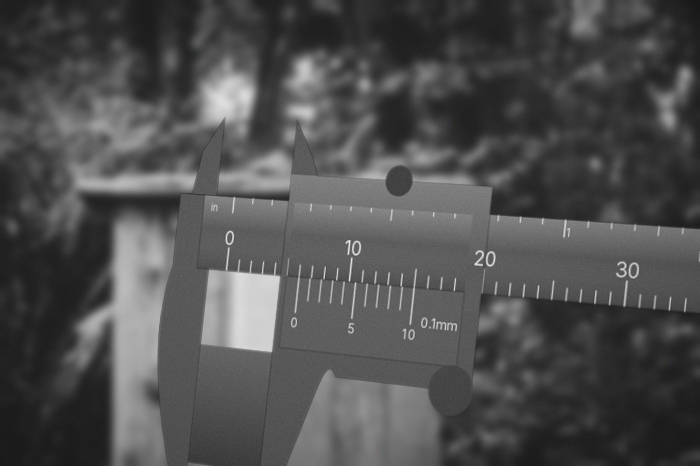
**6.0** mm
